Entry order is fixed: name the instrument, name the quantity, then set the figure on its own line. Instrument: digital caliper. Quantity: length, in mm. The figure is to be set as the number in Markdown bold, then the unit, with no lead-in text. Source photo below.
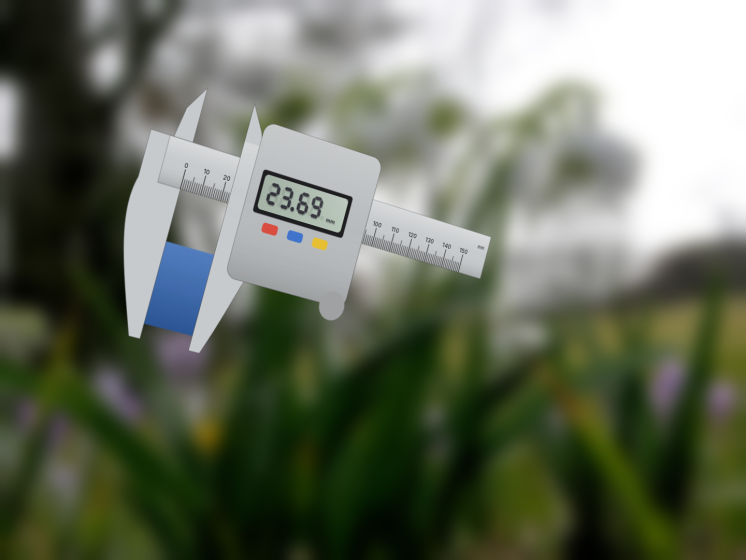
**23.69** mm
